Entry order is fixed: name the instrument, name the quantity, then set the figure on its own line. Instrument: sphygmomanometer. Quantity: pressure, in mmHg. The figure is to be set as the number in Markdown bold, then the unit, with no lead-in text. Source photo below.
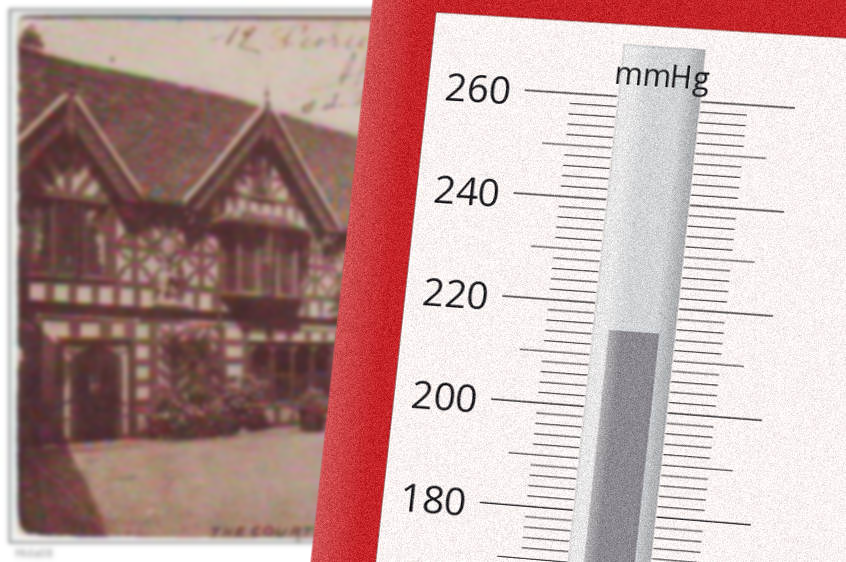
**215** mmHg
